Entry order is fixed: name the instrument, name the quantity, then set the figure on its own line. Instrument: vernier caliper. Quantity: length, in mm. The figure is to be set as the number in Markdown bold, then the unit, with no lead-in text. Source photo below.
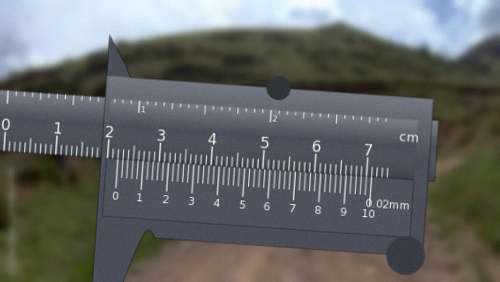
**22.0** mm
